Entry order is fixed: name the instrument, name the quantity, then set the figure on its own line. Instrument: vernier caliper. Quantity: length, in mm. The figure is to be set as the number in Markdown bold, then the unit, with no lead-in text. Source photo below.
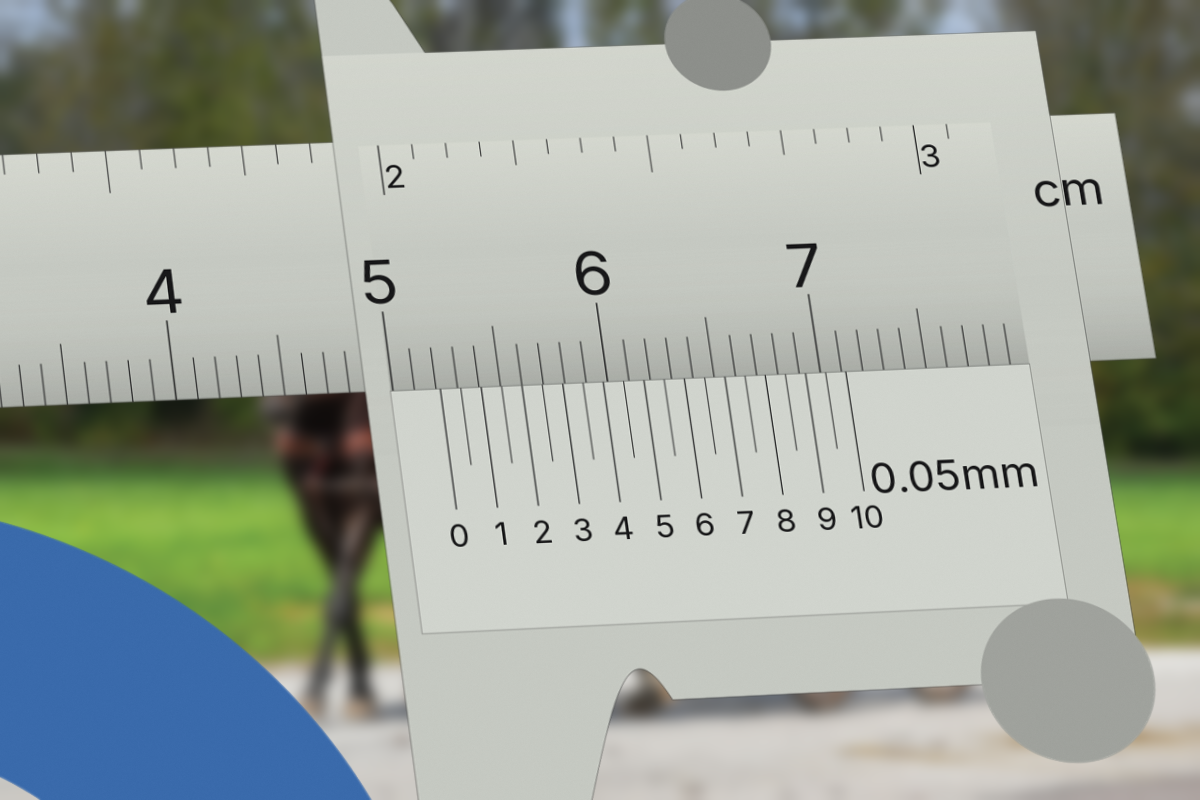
**52.2** mm
